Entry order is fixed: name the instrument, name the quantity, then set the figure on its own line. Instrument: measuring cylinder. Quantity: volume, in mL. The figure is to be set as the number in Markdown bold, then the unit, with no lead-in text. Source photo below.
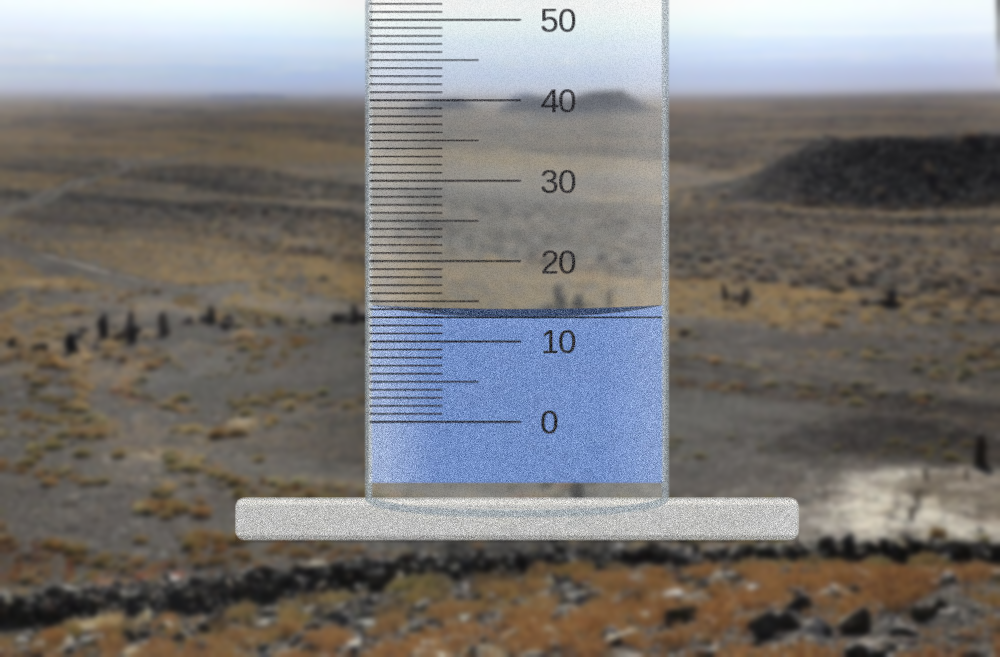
**13** mL
